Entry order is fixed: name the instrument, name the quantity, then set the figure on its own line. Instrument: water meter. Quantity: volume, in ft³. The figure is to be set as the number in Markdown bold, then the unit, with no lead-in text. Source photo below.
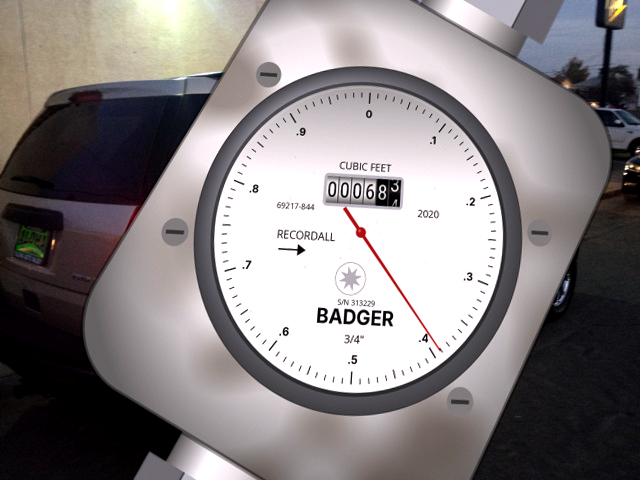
**683.39** ft³
